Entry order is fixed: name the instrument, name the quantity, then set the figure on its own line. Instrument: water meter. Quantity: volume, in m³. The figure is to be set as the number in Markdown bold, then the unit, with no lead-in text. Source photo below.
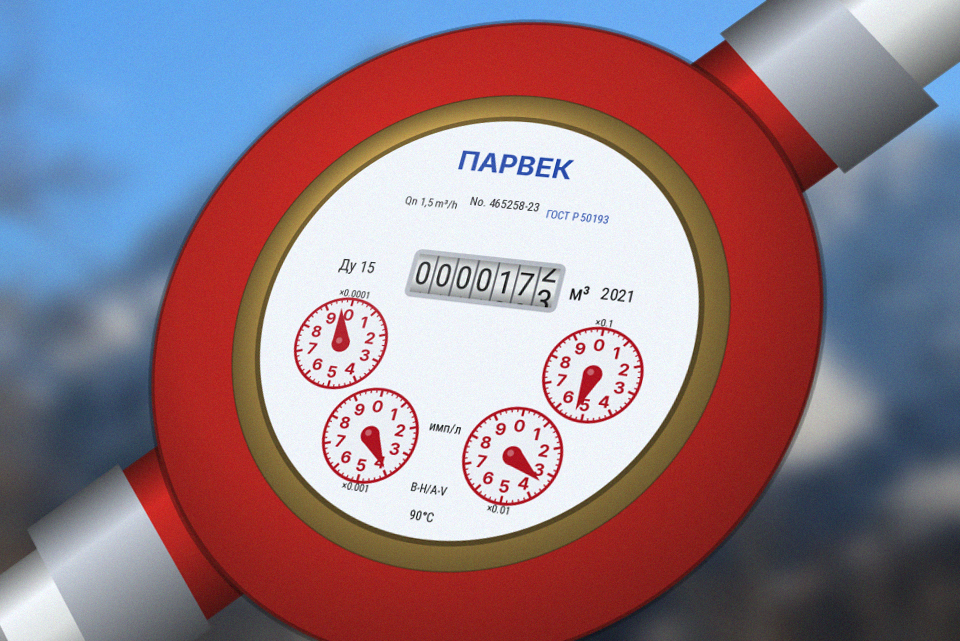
**172.5339** m³
